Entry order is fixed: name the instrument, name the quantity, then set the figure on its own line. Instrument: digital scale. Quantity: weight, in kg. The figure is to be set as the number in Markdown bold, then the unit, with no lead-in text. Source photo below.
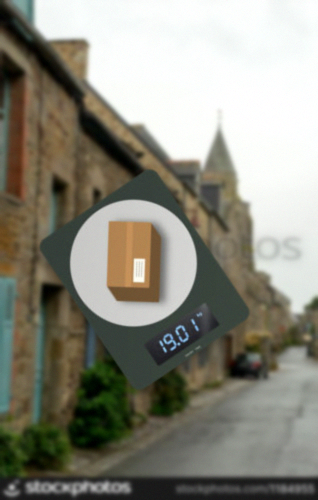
**19.01** kg
